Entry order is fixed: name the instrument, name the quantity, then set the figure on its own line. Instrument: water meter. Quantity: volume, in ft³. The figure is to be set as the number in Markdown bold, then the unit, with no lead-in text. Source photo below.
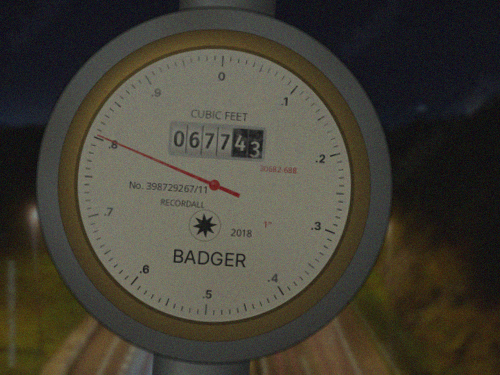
**67742.80** ft³
